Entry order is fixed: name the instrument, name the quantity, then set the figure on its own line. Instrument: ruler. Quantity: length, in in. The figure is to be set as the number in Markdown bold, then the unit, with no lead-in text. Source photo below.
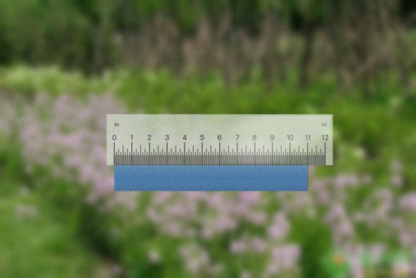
**11** in
